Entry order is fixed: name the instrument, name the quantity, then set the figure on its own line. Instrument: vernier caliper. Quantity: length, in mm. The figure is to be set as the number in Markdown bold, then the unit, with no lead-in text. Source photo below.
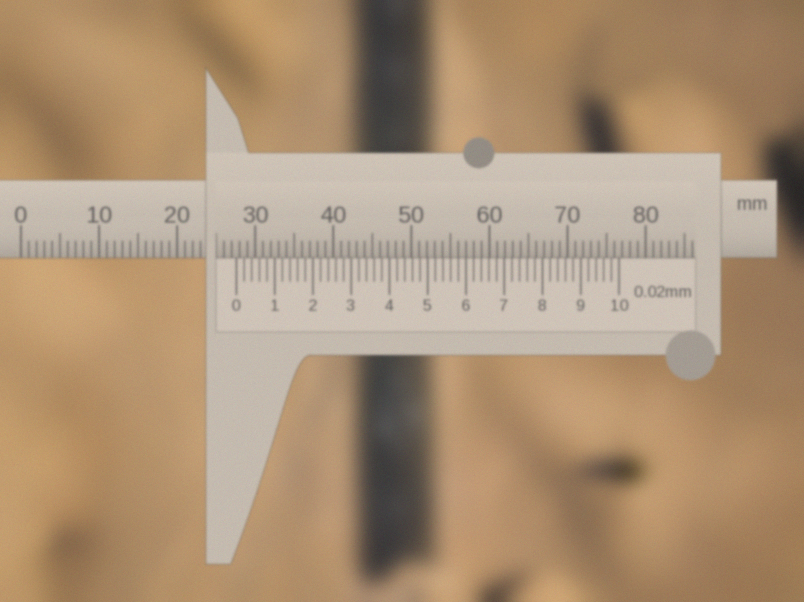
**27.6** mm
